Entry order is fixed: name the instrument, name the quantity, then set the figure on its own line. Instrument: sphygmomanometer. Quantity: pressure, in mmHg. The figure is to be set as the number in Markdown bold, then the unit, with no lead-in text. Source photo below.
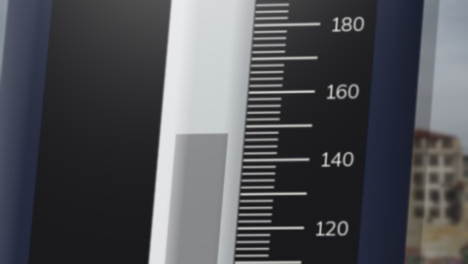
**148** mmHg
